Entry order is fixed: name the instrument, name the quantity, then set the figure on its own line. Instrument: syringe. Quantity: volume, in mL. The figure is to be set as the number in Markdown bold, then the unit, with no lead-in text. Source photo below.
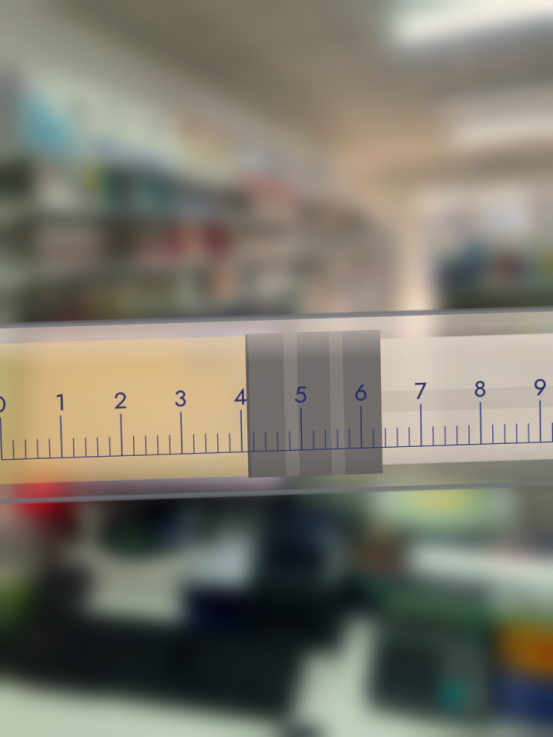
**4.1** mL
